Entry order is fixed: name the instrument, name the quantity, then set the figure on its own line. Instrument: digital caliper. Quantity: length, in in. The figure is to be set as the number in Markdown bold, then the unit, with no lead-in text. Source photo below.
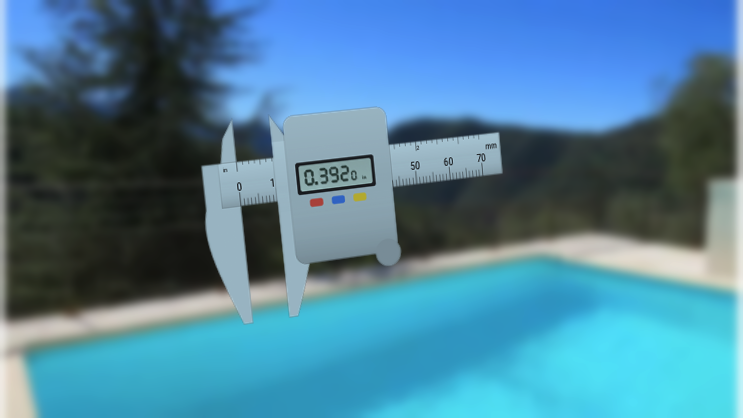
**0.3920** in
